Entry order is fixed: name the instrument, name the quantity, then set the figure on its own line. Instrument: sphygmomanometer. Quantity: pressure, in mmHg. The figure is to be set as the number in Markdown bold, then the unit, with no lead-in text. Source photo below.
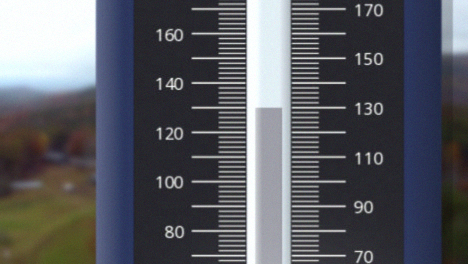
**130** mmHg
